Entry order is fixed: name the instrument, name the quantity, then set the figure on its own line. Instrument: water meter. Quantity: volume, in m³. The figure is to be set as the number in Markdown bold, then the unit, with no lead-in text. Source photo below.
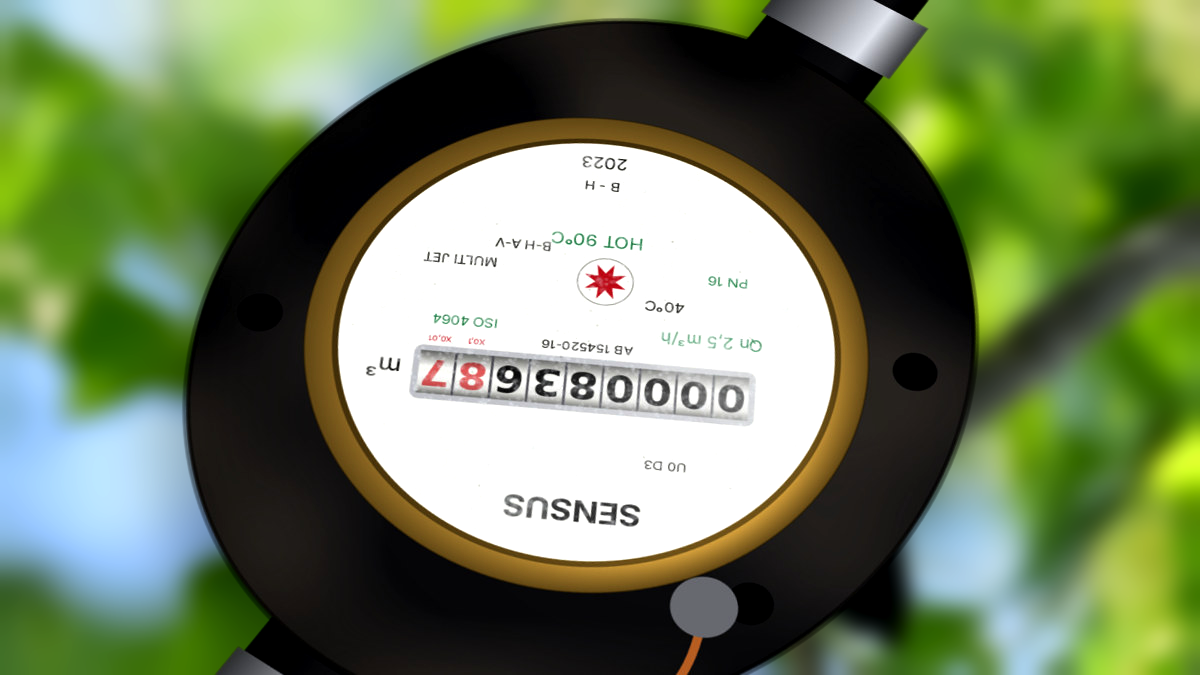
**836.87** m³
